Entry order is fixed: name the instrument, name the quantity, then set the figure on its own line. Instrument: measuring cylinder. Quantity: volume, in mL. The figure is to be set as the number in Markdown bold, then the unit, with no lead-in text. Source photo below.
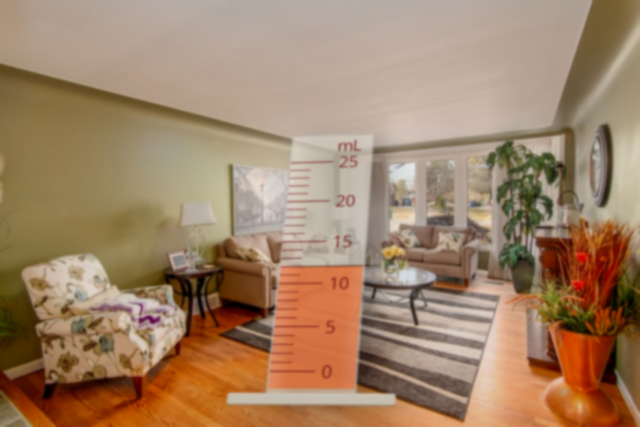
**12** mL
